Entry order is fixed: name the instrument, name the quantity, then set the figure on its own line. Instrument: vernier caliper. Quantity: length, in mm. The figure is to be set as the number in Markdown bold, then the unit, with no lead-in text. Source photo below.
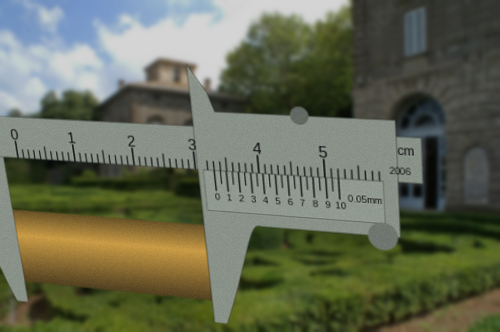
**33.0** mm
